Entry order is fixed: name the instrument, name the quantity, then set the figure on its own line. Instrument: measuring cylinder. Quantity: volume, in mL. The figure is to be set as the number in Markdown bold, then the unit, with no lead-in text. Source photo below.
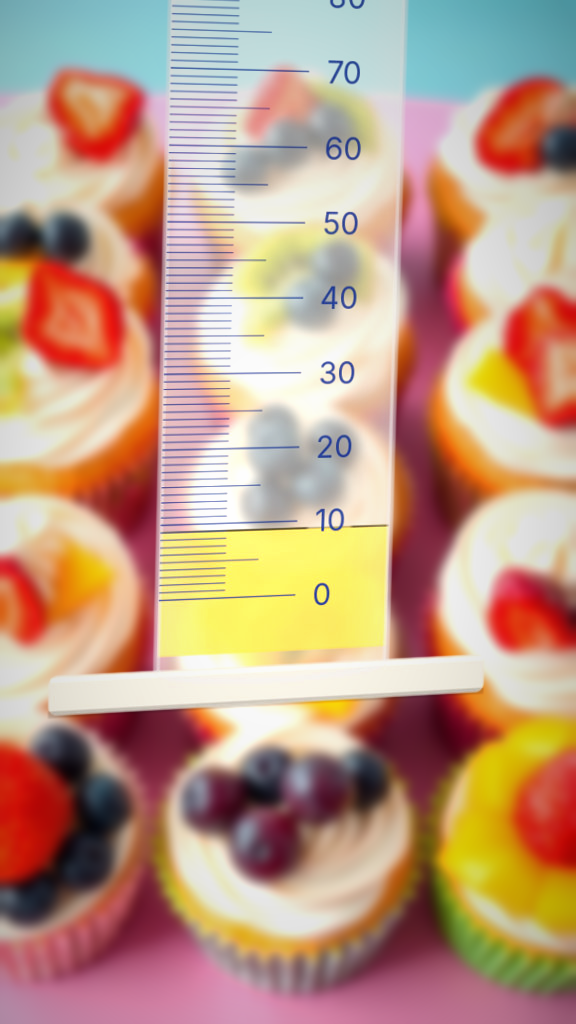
**9** mL
